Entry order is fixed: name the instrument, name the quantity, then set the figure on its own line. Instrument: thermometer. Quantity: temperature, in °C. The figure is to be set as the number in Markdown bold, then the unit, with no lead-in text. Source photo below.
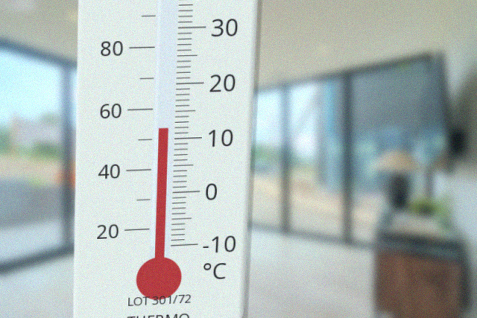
**12** °C
